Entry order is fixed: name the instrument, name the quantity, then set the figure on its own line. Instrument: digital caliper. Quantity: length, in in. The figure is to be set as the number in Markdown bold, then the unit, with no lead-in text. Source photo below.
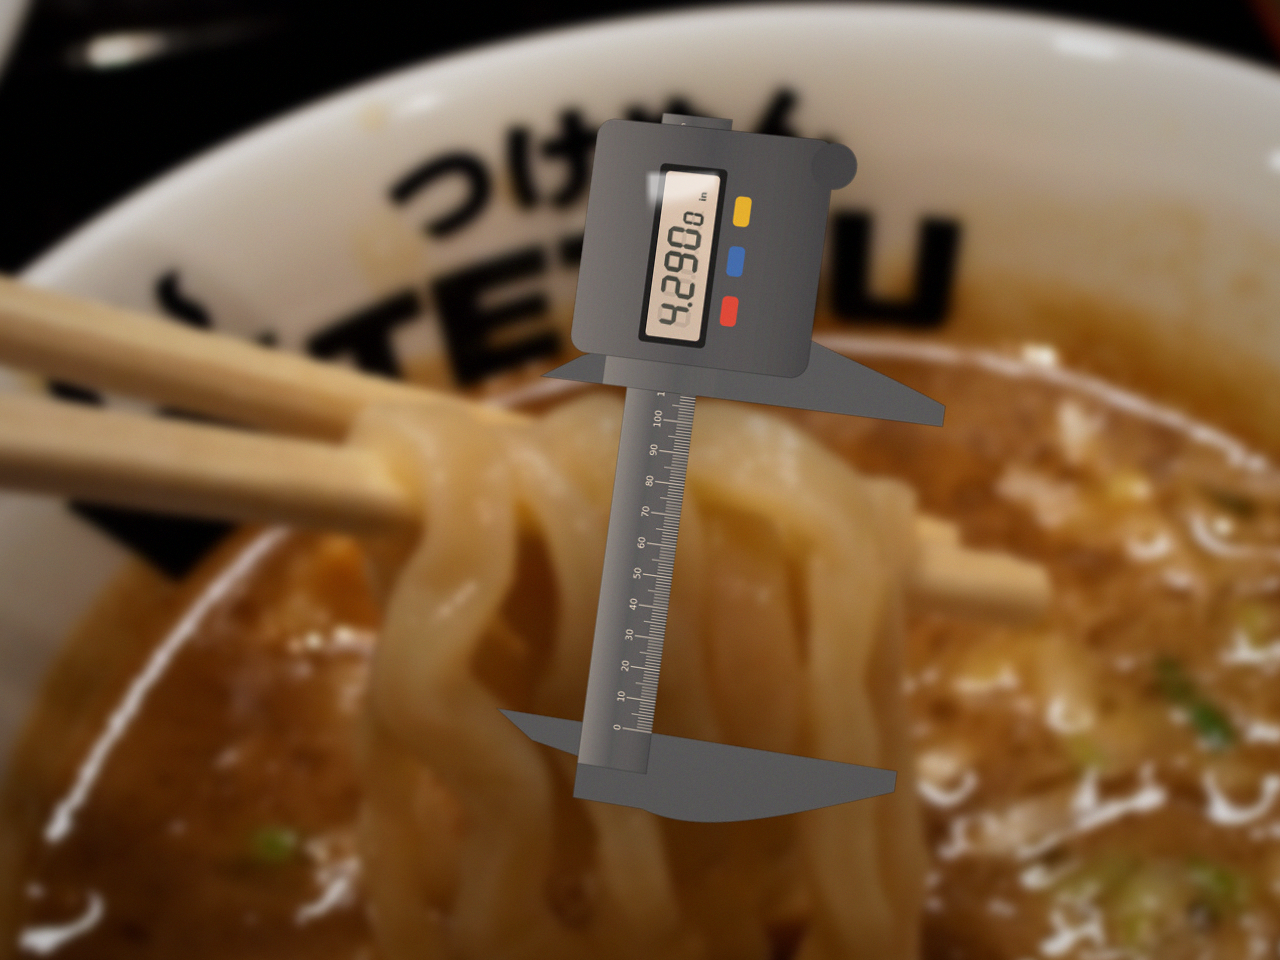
**4.2900** in
